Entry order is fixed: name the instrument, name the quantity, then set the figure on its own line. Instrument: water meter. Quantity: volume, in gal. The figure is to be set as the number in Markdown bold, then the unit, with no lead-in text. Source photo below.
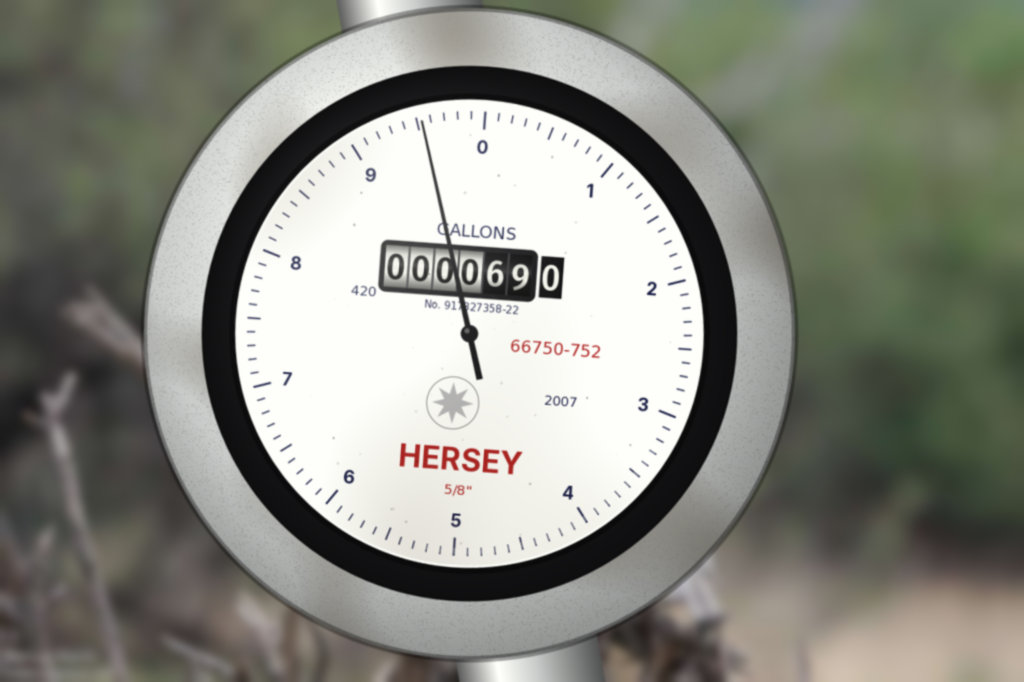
**689.5** gal
